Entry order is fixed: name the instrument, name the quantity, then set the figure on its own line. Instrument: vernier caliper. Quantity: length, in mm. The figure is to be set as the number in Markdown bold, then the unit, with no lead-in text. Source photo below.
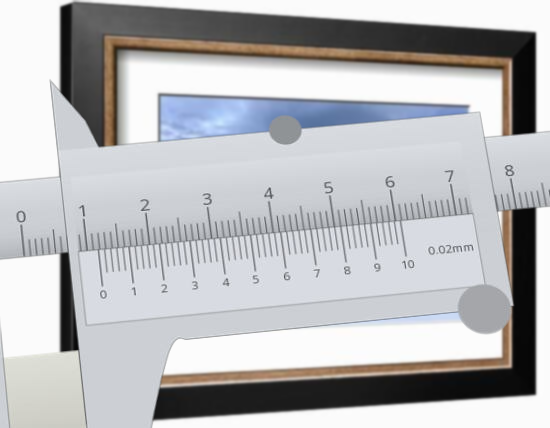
**11.8** mm
